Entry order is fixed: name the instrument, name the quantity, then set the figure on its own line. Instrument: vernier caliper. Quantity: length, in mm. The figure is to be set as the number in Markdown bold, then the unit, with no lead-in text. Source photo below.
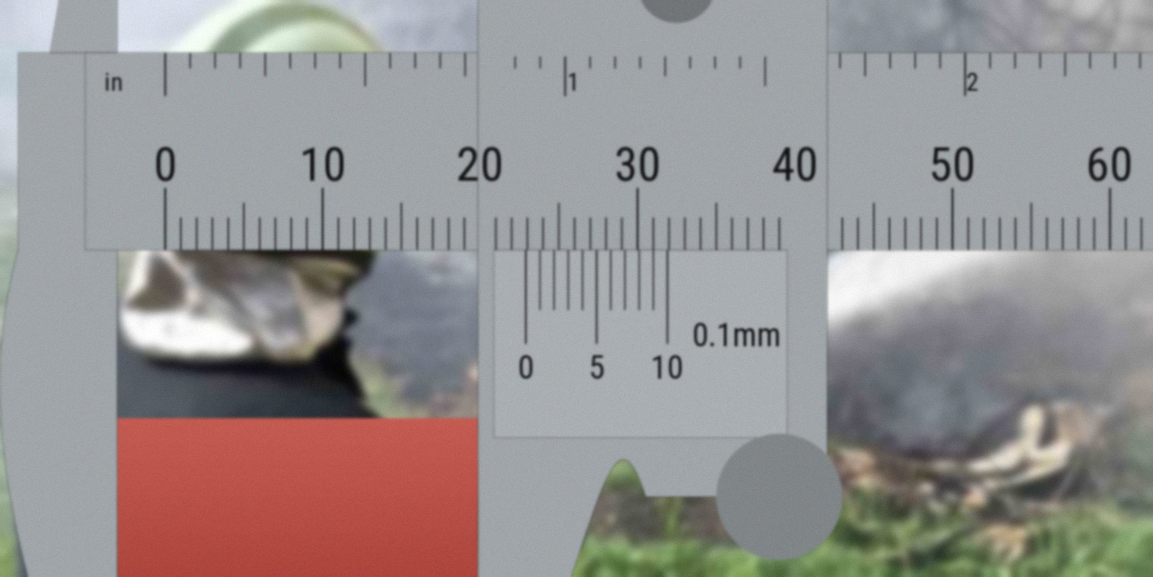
**22.9** mm
